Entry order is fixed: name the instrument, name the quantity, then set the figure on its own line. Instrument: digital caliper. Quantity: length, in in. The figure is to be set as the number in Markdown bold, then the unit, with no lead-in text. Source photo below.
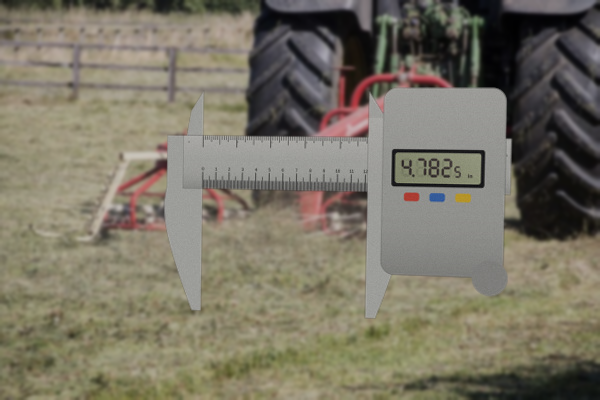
**4.7825** in
